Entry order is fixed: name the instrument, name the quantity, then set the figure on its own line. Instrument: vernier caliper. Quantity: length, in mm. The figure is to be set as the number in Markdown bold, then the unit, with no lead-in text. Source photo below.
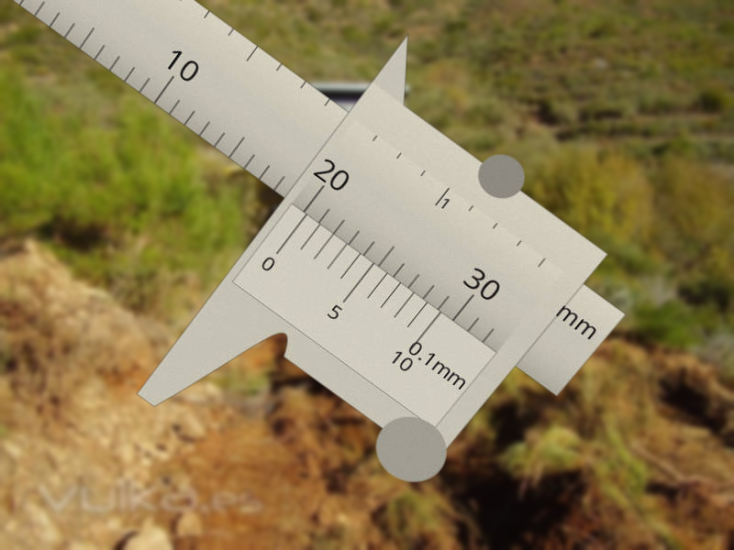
**20.2** mm
